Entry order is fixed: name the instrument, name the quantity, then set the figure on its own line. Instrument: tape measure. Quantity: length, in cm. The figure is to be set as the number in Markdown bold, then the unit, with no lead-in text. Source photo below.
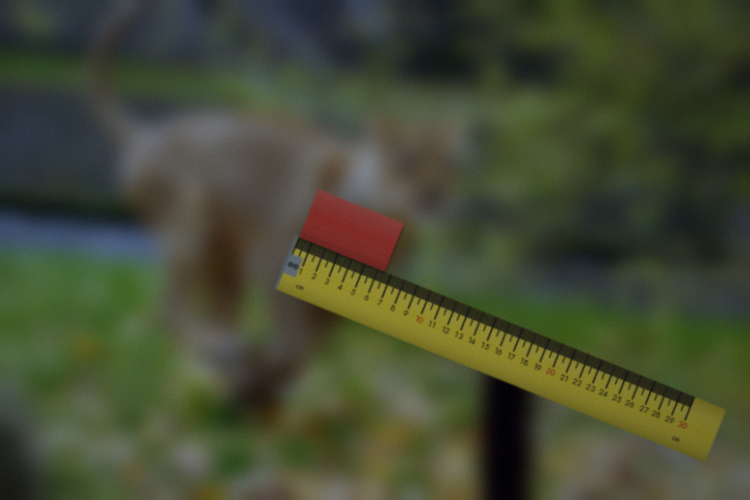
**6.5** cm
